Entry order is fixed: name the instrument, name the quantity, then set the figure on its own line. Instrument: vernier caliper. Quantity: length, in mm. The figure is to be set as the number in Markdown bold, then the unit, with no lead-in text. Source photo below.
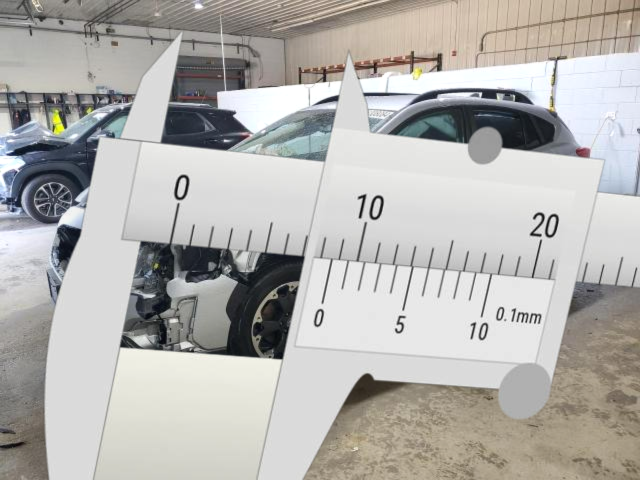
**8.6** mm
